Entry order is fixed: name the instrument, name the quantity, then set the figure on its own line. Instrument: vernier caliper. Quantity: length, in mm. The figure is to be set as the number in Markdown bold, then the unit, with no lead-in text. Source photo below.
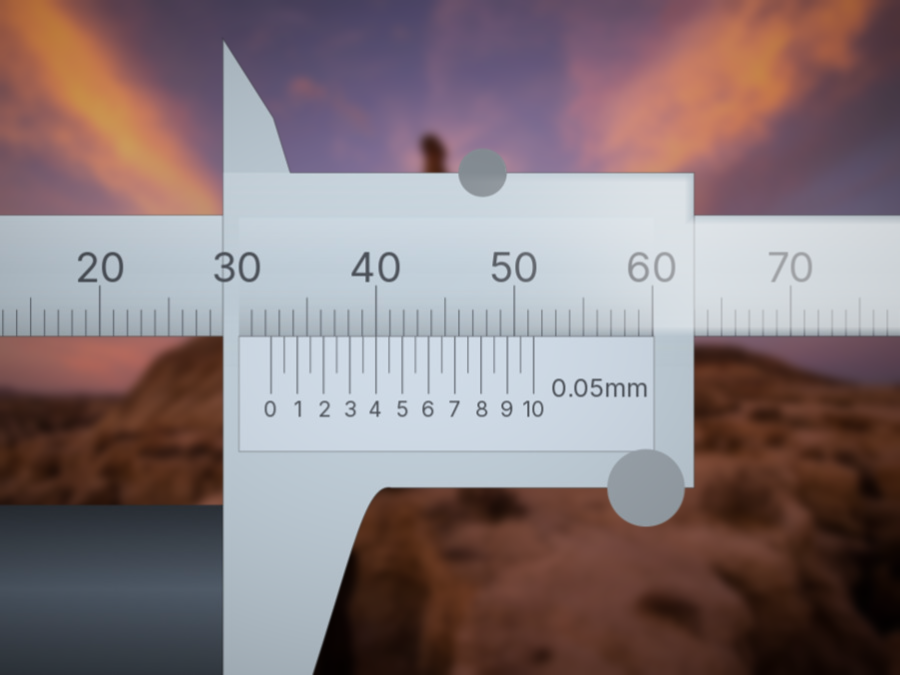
**32.4** mm
